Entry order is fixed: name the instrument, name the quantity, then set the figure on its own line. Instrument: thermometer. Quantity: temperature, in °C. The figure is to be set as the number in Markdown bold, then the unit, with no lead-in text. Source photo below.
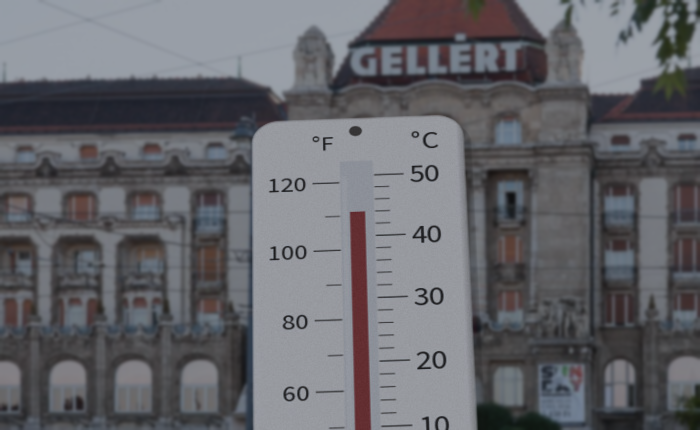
**44** °C
